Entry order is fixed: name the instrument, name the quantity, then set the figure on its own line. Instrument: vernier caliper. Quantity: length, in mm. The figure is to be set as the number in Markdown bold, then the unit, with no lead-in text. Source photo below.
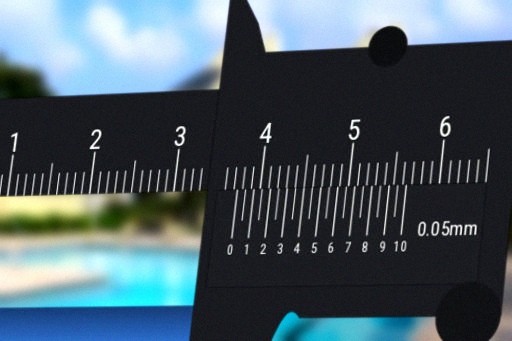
**37.4** mm
